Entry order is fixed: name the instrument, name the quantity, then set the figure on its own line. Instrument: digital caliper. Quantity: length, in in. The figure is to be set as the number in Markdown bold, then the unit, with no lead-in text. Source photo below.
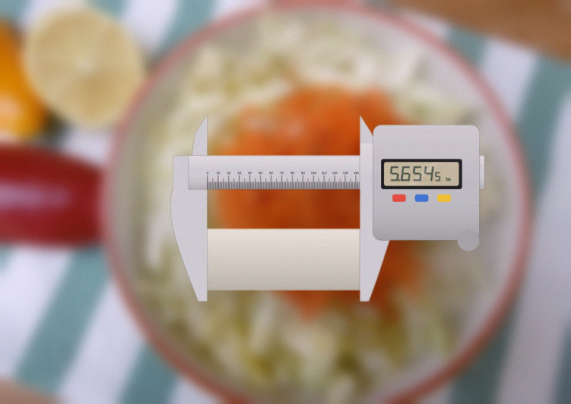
**5.6545** in
